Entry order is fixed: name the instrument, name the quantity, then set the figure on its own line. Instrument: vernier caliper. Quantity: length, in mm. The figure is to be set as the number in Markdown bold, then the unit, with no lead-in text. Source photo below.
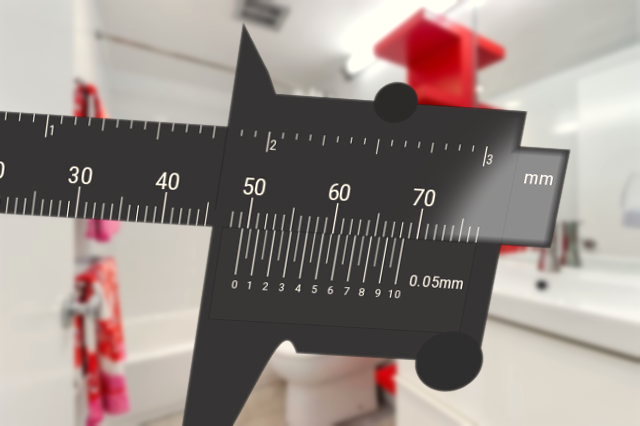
**49.4** mm
